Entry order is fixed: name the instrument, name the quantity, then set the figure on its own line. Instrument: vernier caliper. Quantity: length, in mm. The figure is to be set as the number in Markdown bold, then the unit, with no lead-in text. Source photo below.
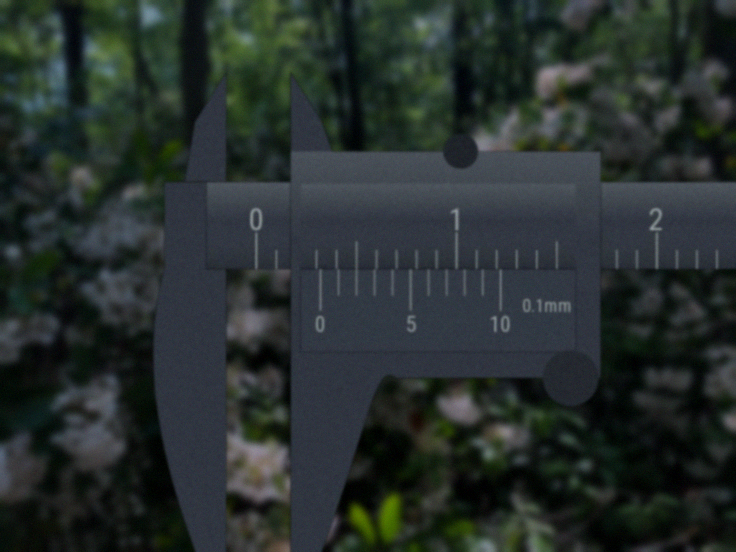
**3.2** mm
